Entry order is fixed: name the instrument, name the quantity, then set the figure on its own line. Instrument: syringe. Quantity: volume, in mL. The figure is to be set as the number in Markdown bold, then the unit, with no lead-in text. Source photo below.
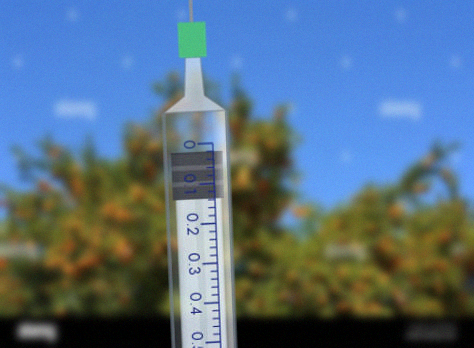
**0.02** mL
